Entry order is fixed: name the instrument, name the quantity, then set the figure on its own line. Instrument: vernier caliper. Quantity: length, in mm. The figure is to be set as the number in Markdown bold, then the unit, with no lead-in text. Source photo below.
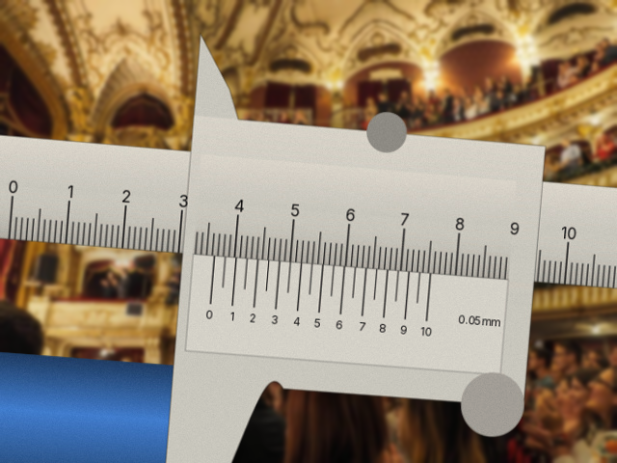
**36.4** mm
